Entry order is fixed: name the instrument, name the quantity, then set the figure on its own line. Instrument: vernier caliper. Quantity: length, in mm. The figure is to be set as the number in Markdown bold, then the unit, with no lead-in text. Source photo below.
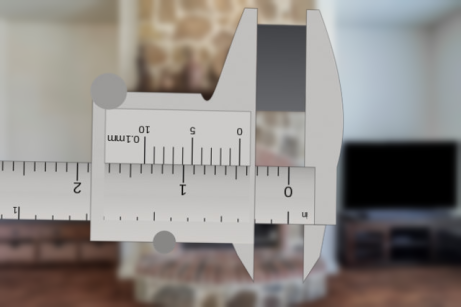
**4.7** mm
